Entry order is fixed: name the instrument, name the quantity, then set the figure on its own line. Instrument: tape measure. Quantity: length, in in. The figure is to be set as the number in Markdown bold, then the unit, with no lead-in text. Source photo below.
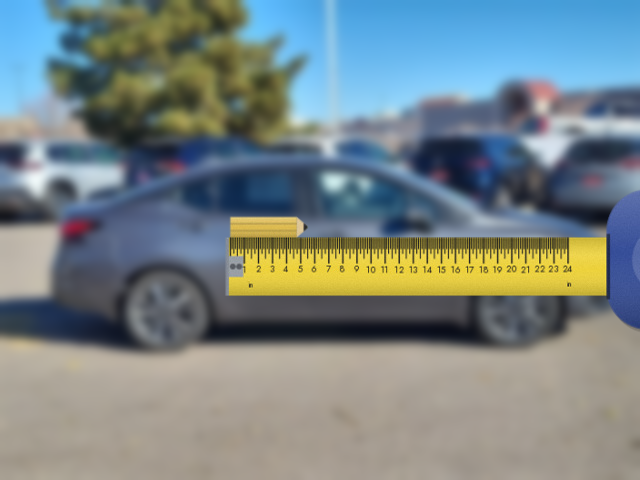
**5.5** in
